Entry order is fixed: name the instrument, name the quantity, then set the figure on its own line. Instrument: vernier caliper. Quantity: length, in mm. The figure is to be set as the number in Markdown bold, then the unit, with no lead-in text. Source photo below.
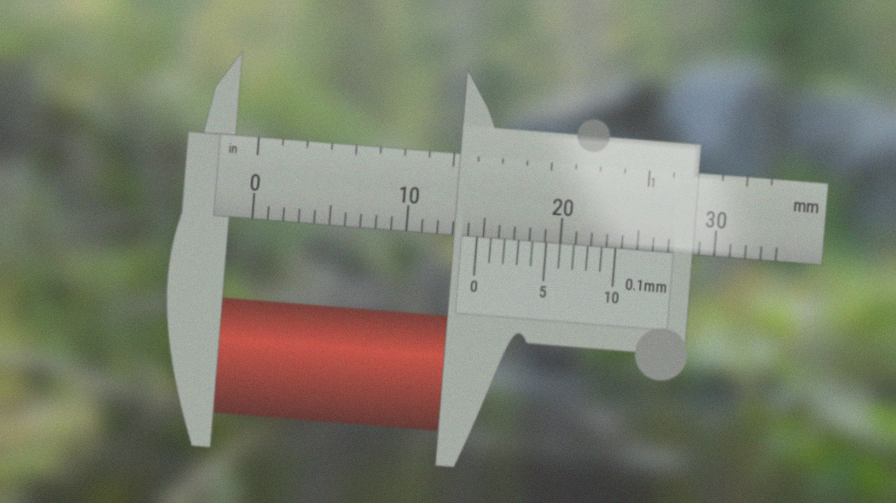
**14.6** mm
